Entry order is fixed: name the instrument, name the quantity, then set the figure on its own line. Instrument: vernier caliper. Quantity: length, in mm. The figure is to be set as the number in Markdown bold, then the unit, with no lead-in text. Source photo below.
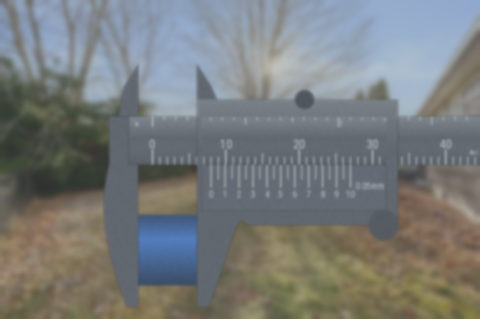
**8.0** mm
